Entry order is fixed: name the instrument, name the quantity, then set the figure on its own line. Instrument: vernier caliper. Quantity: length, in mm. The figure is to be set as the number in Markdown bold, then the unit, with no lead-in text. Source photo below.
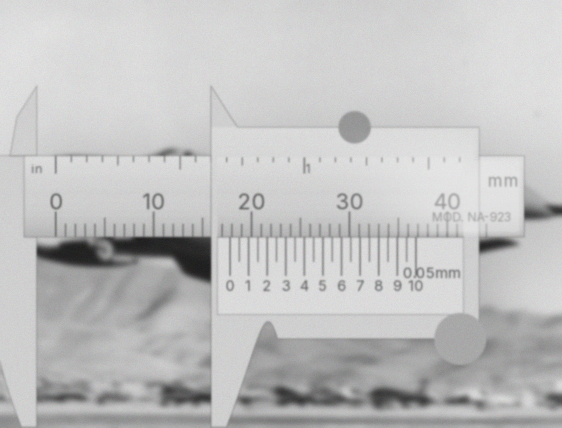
**17.8** mm
